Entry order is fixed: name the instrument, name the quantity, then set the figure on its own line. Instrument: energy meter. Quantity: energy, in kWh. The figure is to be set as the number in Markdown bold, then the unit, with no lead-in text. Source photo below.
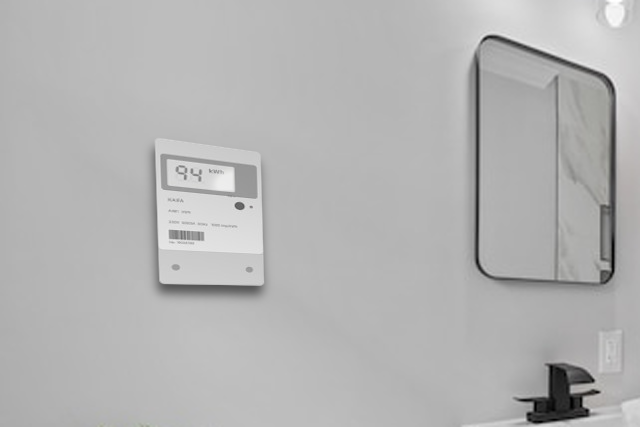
**94** kWh
